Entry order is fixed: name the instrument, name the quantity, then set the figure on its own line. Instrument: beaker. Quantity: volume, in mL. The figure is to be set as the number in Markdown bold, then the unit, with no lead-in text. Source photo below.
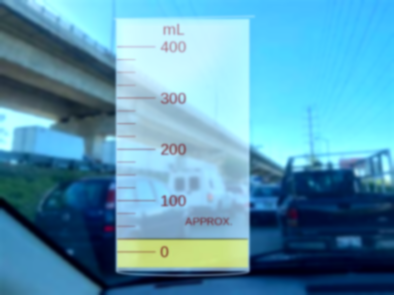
**25** mL
